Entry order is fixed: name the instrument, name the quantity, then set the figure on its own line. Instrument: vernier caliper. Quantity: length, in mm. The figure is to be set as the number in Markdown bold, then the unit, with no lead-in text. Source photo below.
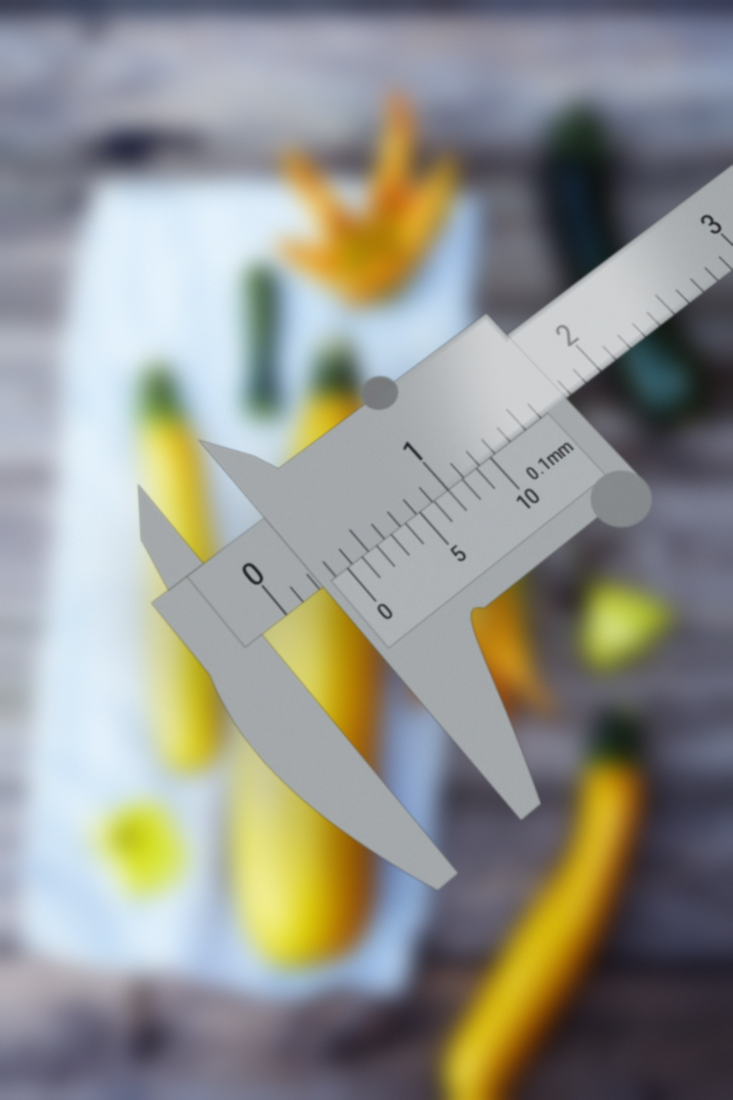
**3.7** mm
